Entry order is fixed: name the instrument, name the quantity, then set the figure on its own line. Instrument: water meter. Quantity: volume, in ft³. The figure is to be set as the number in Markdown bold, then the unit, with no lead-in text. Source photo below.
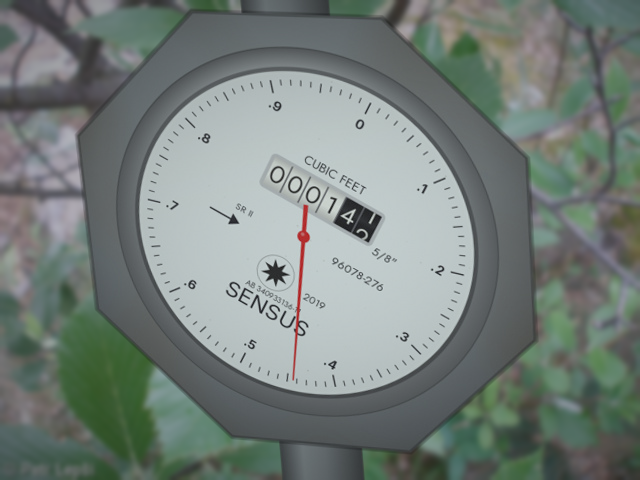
**141.44** ft³
